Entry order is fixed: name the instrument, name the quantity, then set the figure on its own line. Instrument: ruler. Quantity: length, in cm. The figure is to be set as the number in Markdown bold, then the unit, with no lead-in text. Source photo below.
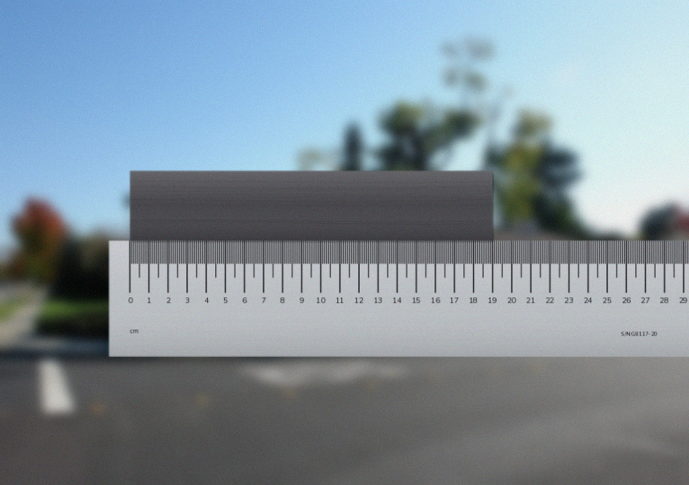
**19** cm
